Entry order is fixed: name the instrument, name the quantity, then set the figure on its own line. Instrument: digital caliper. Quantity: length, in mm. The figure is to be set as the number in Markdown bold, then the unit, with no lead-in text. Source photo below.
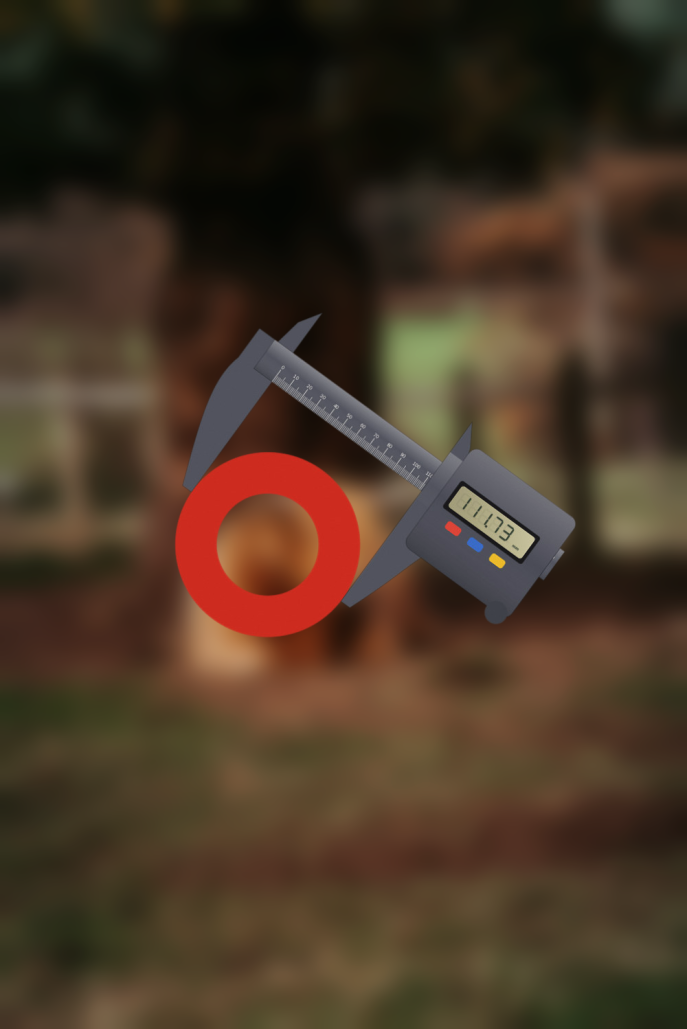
**111.73** mm
